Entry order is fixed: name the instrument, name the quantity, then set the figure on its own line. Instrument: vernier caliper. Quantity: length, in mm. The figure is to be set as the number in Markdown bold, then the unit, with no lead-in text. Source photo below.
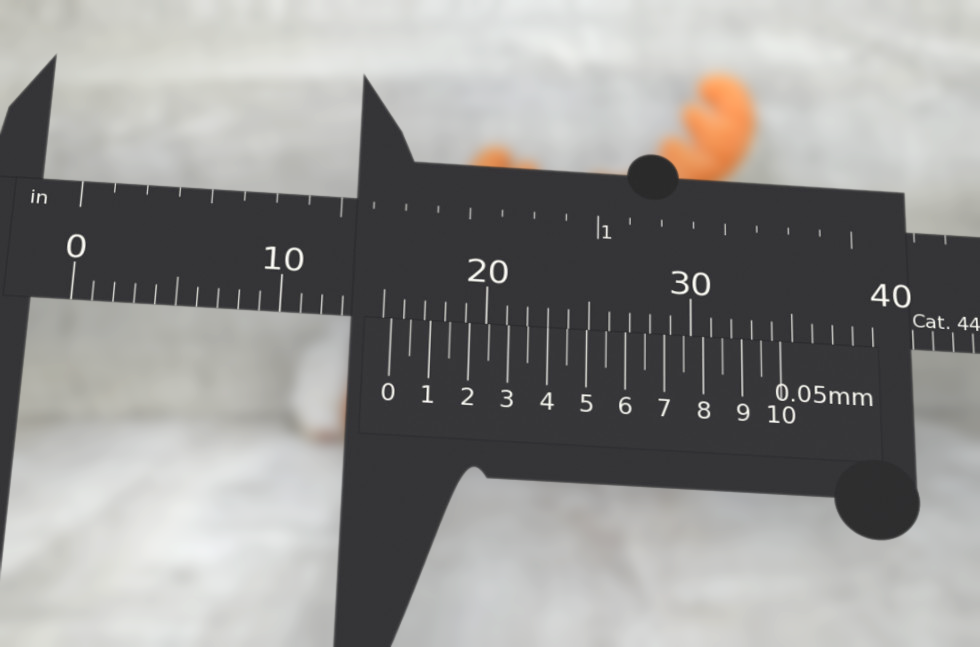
**15.4** mm
